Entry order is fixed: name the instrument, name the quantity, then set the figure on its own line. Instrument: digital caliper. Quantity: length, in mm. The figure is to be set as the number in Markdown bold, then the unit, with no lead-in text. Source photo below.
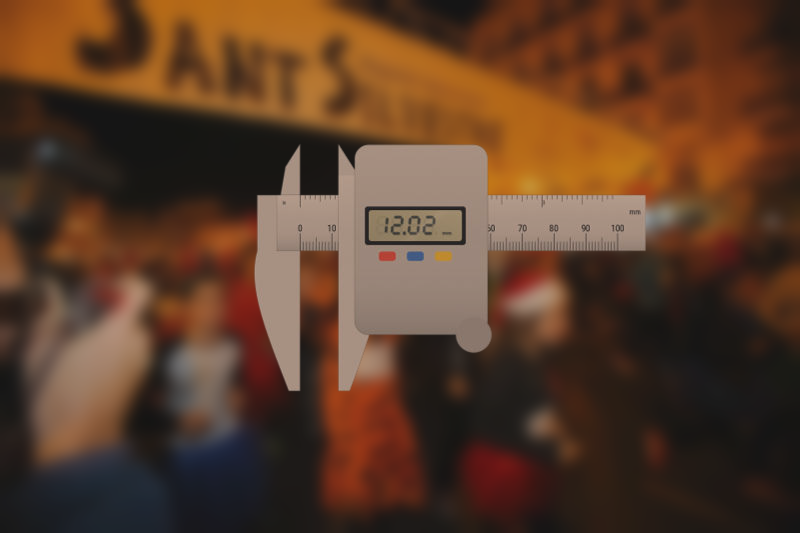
**12.02** mm
